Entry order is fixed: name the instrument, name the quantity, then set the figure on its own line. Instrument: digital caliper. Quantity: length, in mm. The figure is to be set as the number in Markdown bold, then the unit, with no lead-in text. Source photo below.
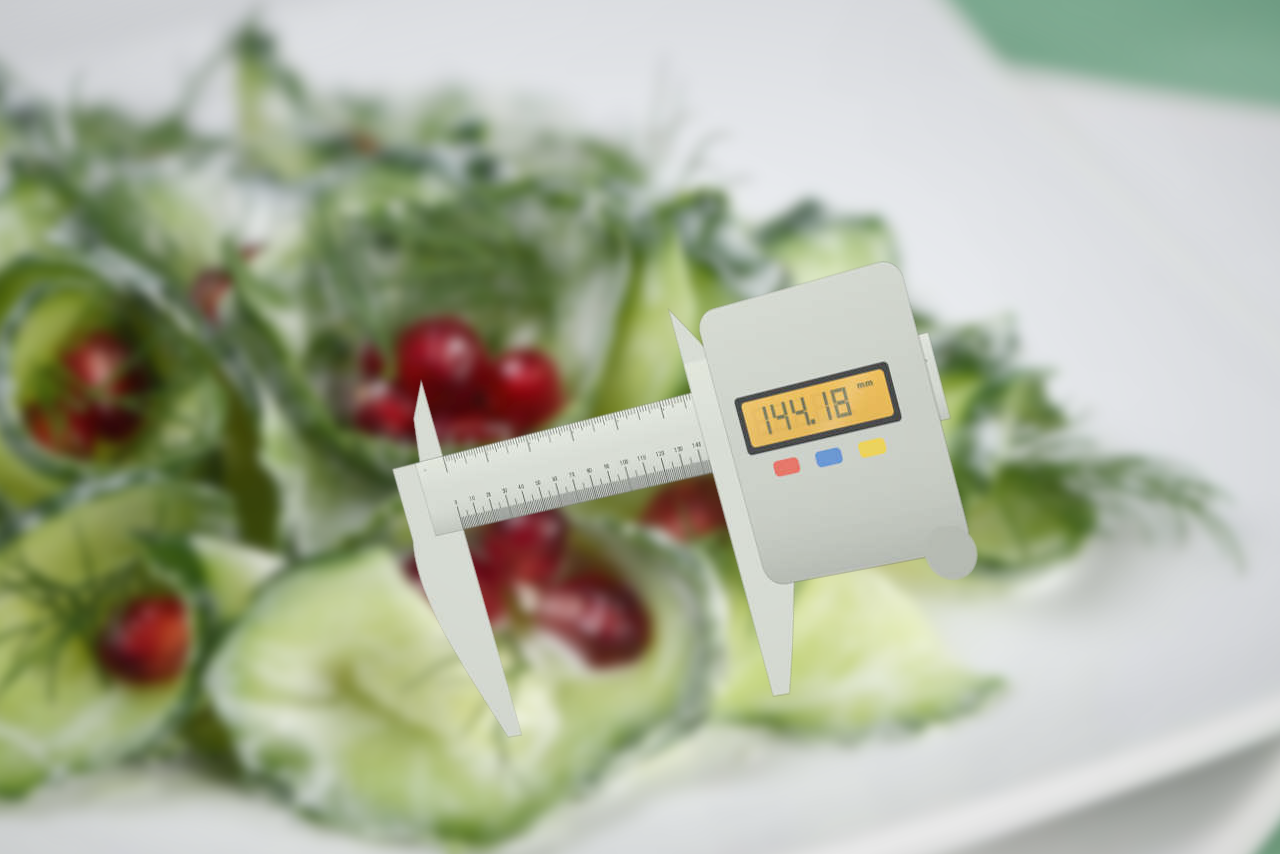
**144.18** mm
